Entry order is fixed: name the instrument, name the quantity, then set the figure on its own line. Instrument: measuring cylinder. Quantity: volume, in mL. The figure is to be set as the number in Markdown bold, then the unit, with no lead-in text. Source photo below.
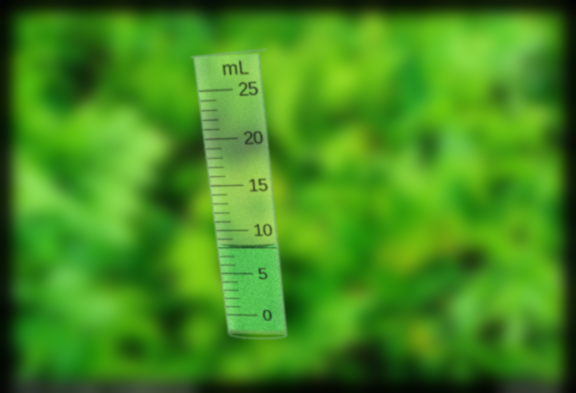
**8** mL
